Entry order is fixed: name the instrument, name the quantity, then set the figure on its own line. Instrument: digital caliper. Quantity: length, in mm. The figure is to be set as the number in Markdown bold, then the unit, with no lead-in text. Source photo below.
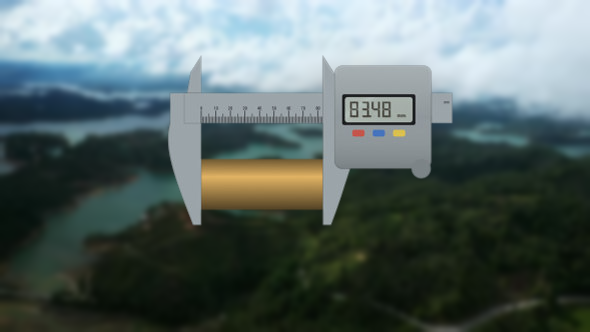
**83.48** mm
